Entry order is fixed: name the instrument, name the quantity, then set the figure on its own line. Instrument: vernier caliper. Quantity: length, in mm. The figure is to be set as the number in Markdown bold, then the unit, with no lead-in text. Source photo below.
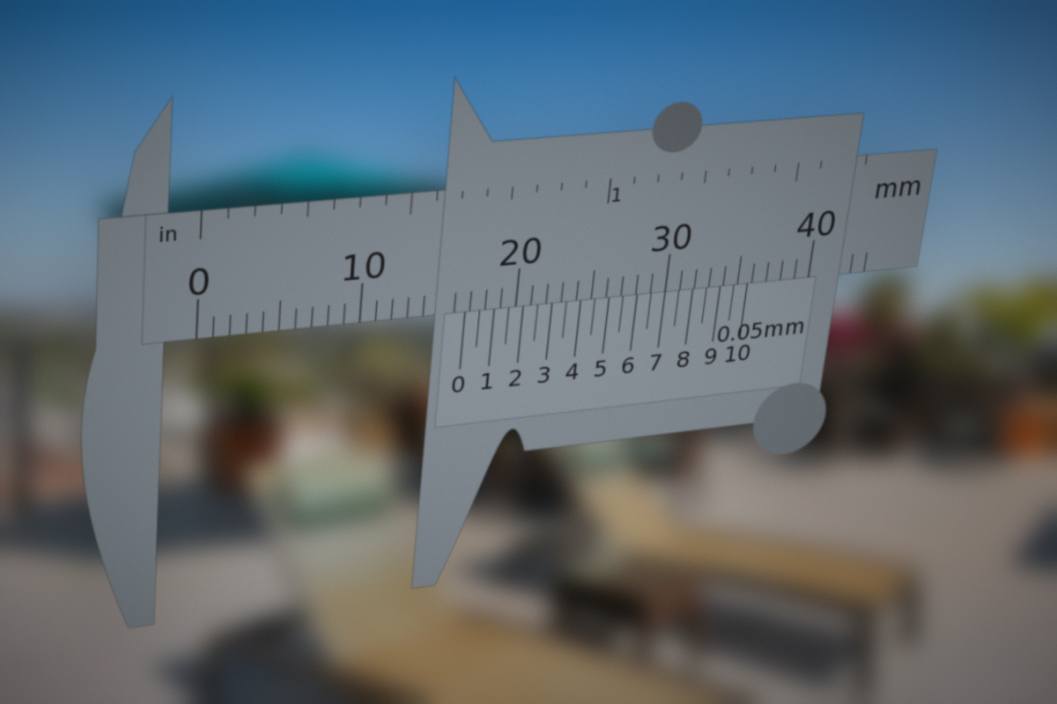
**16.7** mm
